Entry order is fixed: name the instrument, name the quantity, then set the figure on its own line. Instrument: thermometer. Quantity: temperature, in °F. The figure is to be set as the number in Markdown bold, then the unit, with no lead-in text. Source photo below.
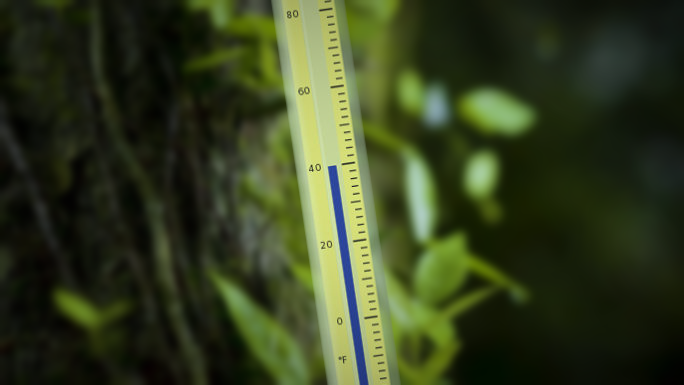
**40** °F
